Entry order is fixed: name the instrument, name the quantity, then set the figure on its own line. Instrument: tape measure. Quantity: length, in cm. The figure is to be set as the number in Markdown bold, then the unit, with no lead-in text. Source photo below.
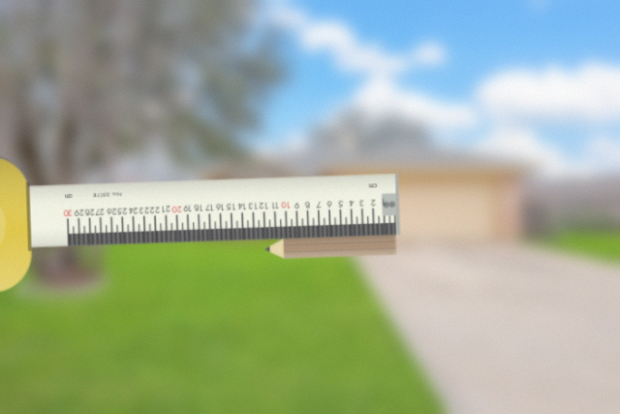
**12** cm
